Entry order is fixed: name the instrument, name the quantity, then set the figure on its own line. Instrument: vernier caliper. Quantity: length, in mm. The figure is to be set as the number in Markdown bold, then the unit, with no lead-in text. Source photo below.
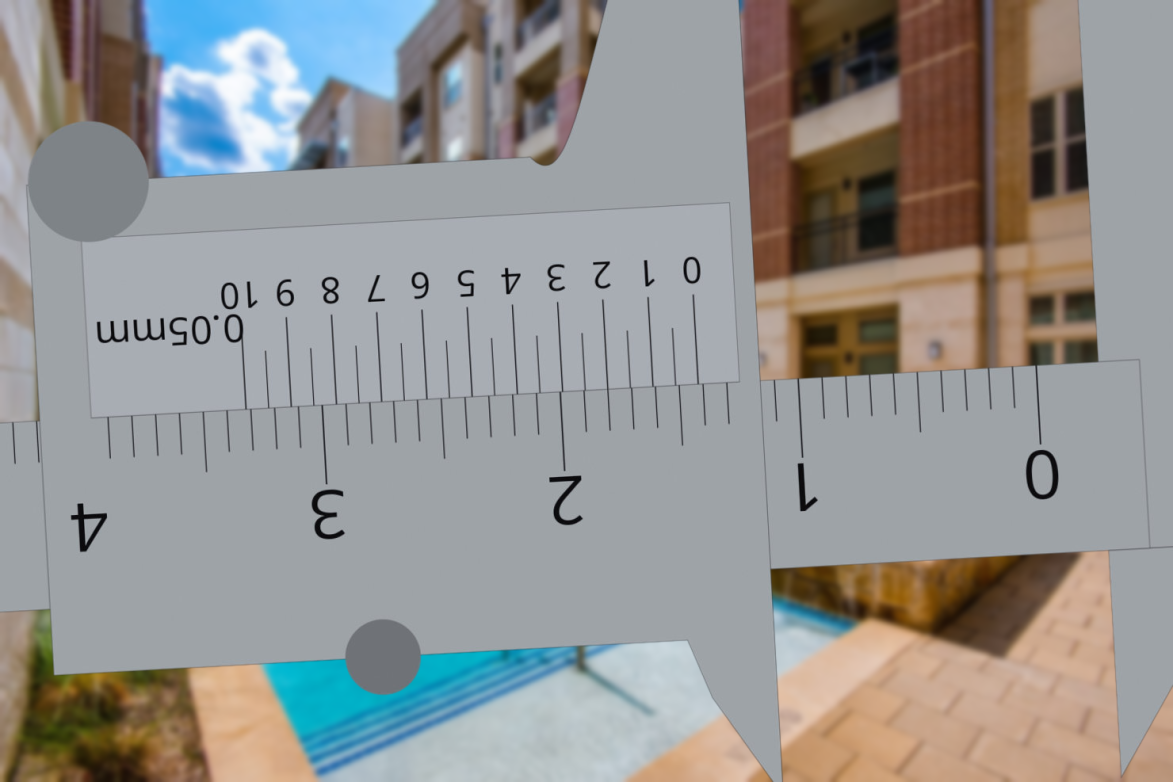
**14.20** mm
